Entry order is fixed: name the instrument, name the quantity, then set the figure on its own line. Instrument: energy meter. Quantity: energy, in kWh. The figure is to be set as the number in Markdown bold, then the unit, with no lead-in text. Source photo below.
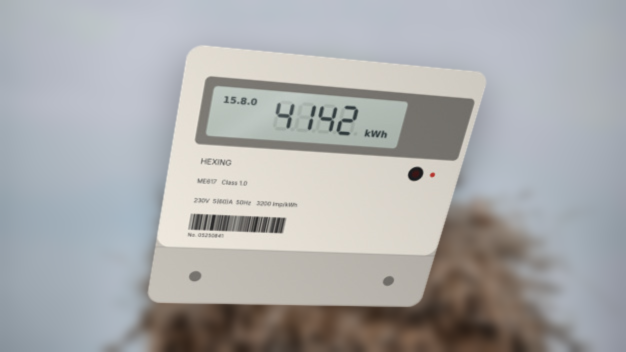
**4142** kWh
